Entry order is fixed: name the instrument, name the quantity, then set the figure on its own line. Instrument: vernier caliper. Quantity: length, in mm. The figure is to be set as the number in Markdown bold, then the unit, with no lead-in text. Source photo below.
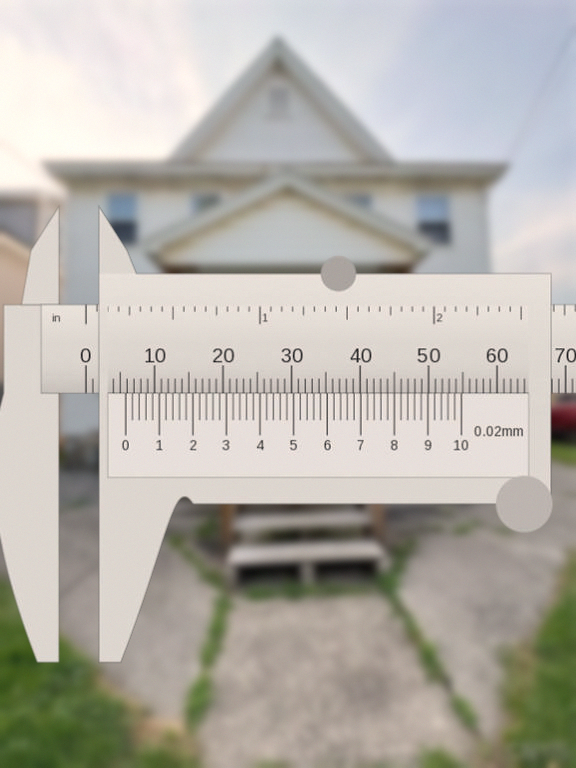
**5.8** mm
